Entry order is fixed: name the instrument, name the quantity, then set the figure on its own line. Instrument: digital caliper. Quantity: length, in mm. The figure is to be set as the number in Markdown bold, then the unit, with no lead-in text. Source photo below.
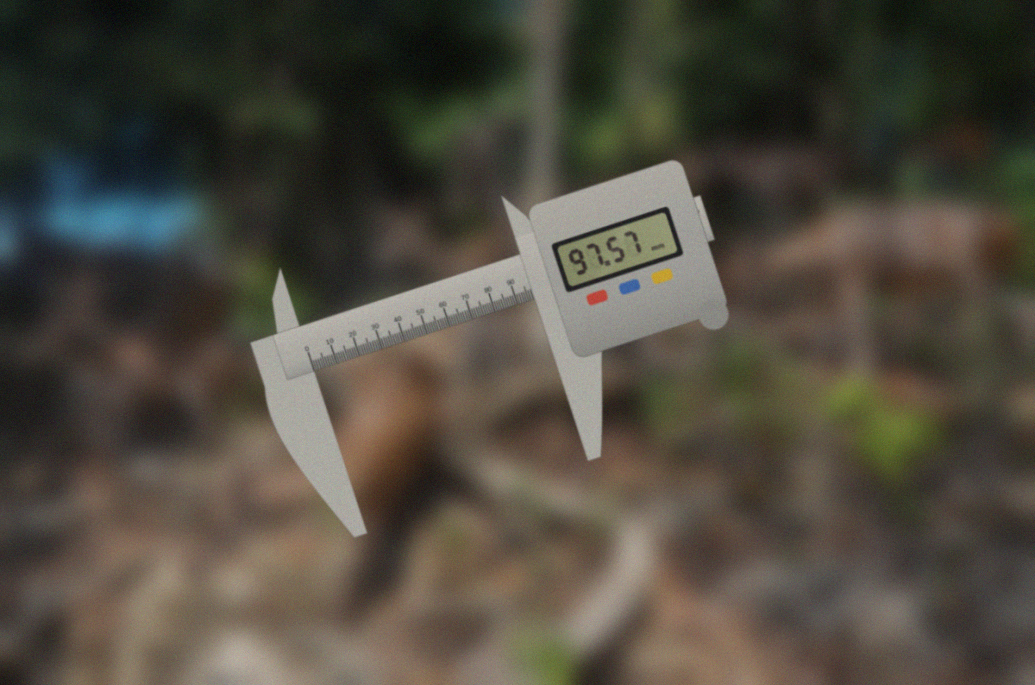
**97.57** mm
